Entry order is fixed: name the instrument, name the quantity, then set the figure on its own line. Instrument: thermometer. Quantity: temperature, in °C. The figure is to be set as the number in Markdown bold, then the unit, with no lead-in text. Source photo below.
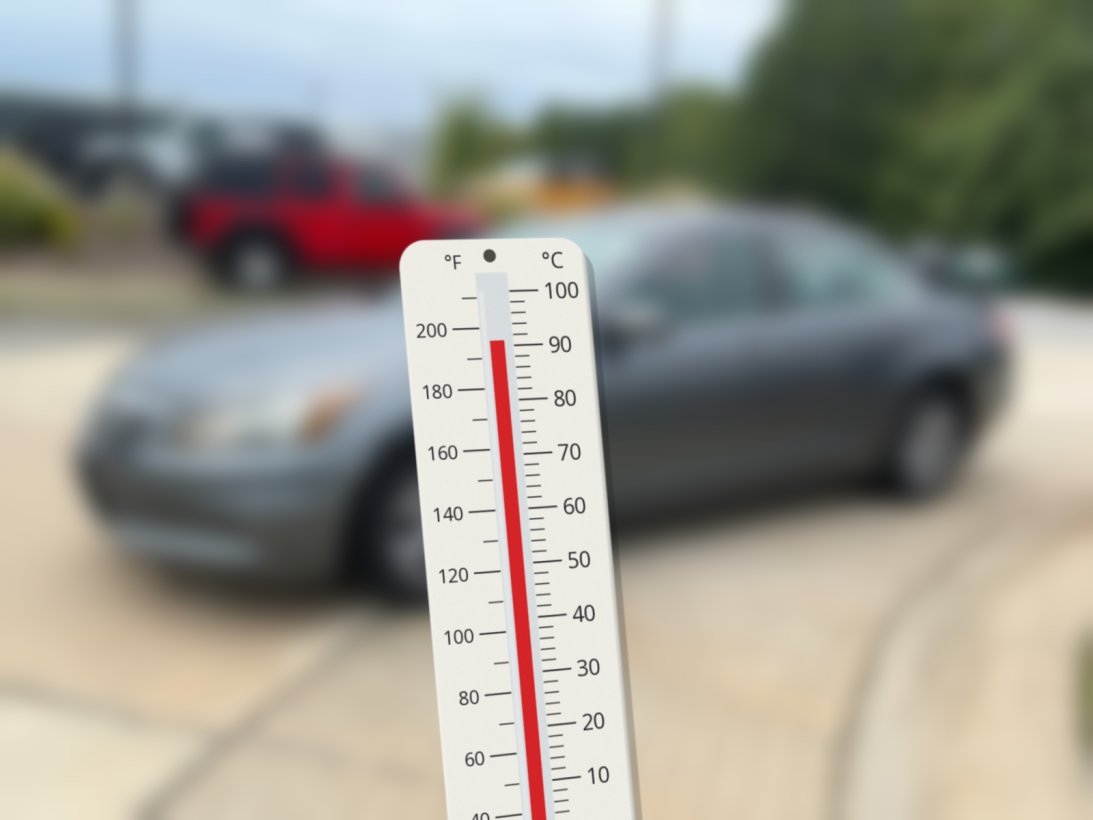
**91** °C
